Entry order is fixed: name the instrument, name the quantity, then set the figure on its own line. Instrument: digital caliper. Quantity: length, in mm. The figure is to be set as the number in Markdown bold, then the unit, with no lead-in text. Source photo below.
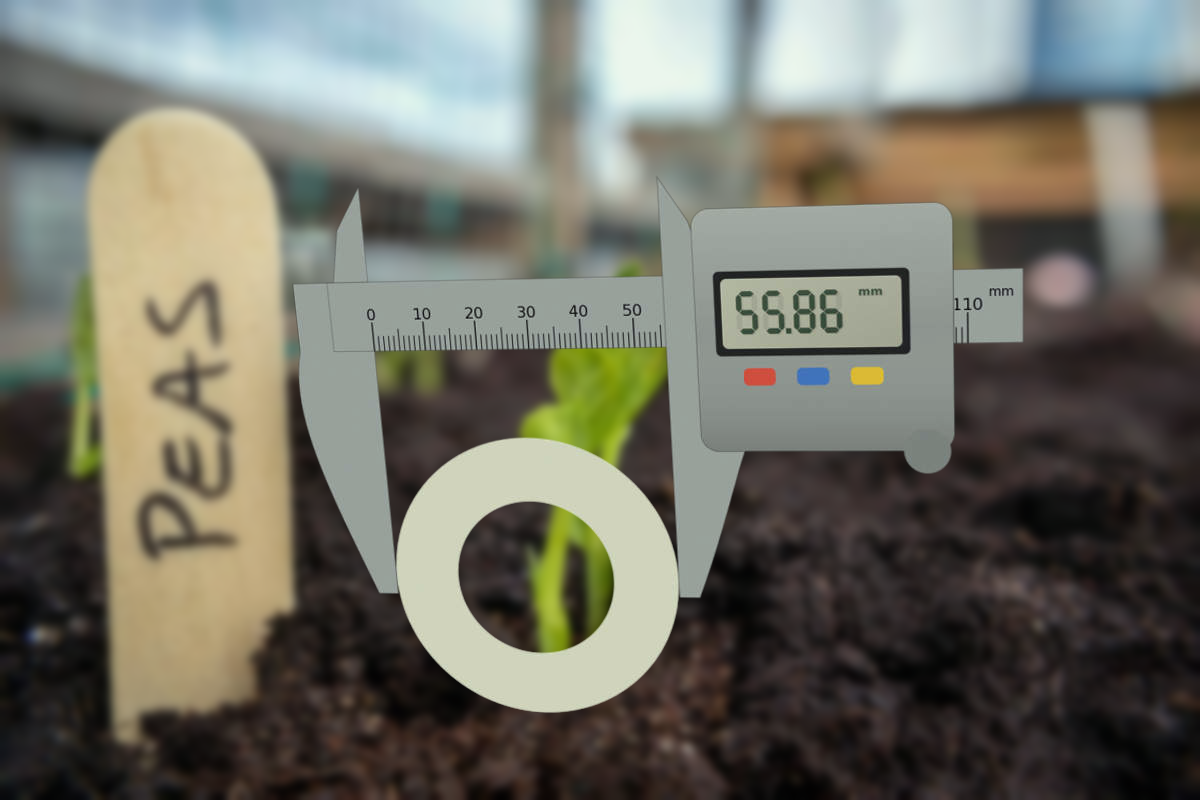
**55.86** mm
